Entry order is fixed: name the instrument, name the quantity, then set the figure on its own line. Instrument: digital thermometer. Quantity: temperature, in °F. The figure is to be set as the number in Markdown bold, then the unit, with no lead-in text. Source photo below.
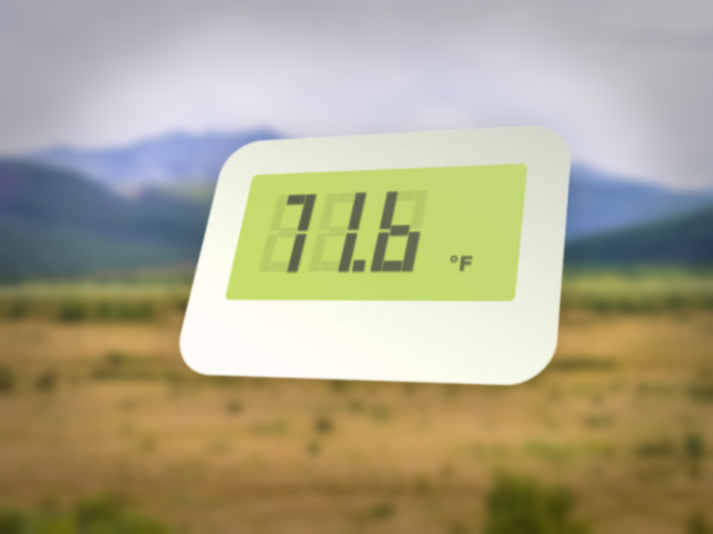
**71.6** °F
